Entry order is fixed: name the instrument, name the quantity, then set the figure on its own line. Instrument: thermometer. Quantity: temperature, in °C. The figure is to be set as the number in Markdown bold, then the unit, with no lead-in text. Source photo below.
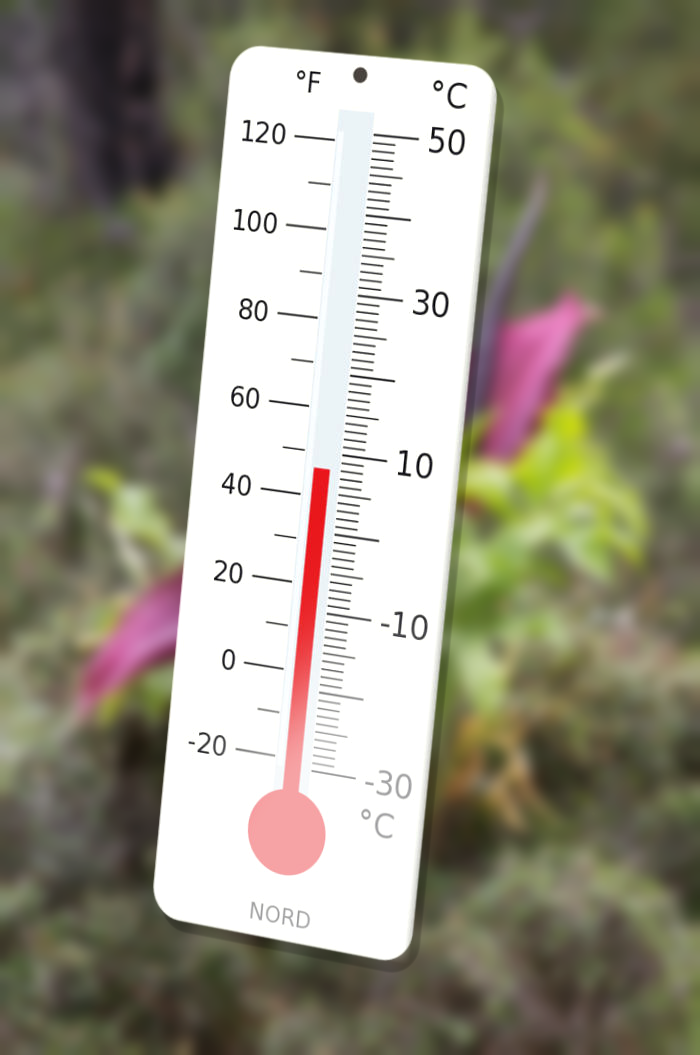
**8** °C
